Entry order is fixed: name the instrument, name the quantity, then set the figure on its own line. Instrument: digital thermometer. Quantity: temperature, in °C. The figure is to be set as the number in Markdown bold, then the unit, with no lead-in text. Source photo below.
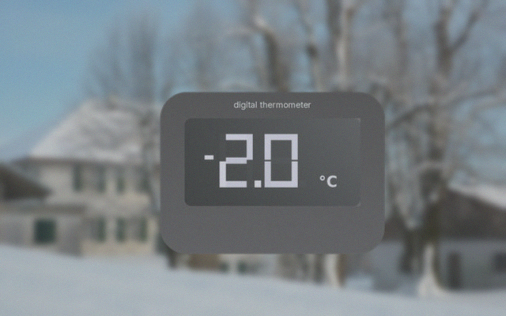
**-2.0** °C
